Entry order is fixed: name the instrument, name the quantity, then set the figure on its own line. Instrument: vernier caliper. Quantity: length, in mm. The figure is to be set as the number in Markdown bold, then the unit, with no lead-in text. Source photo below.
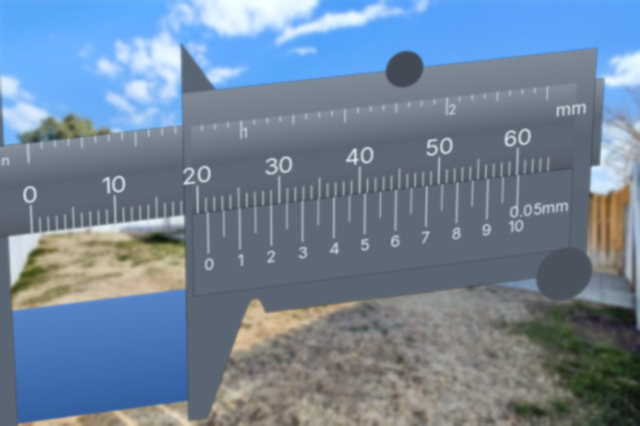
**21.2** mm
